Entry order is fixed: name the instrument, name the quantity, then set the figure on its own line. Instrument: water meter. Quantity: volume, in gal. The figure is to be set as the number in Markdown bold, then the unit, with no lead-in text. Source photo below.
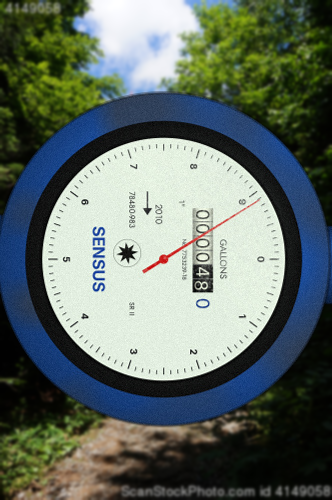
**479.1** gal
